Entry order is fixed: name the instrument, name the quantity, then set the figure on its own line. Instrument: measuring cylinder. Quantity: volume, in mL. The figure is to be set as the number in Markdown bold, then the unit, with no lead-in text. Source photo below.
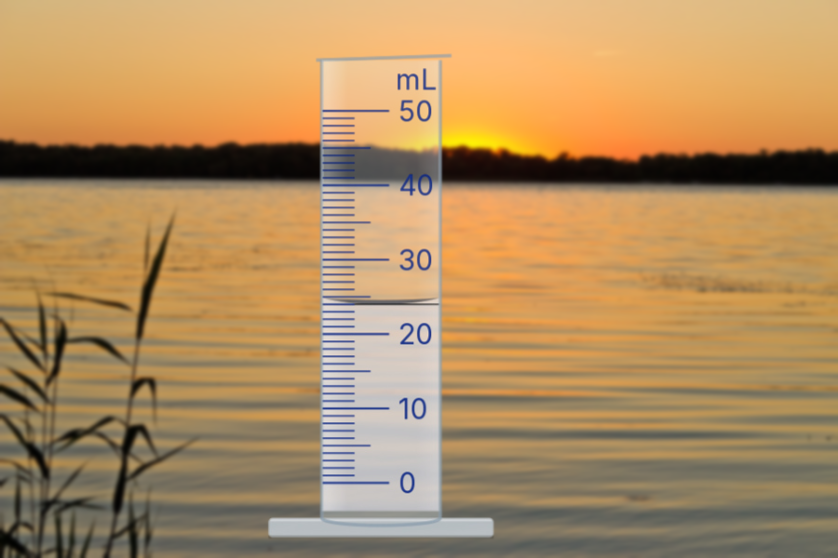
**24** mL
